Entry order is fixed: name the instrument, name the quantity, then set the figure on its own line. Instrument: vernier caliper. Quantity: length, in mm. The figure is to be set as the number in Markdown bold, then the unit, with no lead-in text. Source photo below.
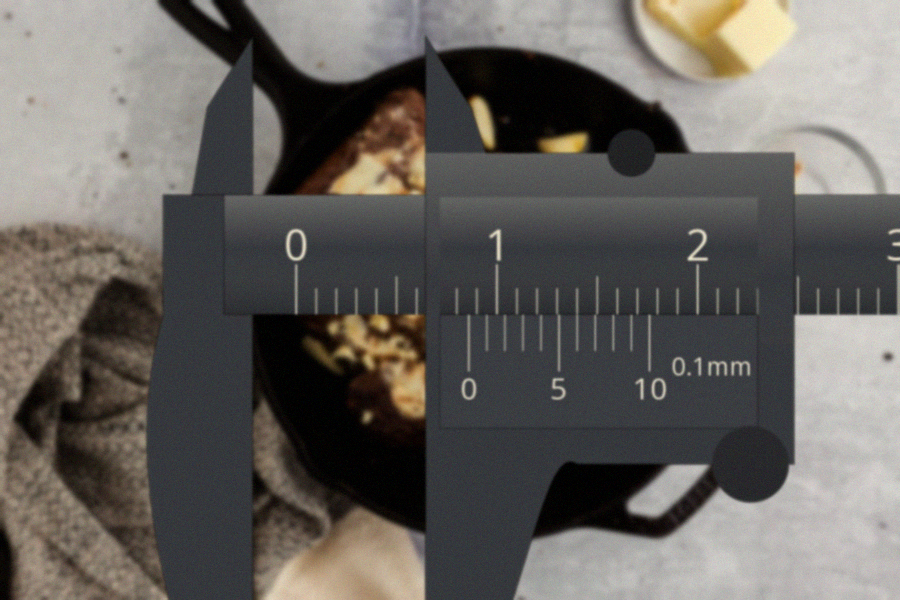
**8.6** mm
